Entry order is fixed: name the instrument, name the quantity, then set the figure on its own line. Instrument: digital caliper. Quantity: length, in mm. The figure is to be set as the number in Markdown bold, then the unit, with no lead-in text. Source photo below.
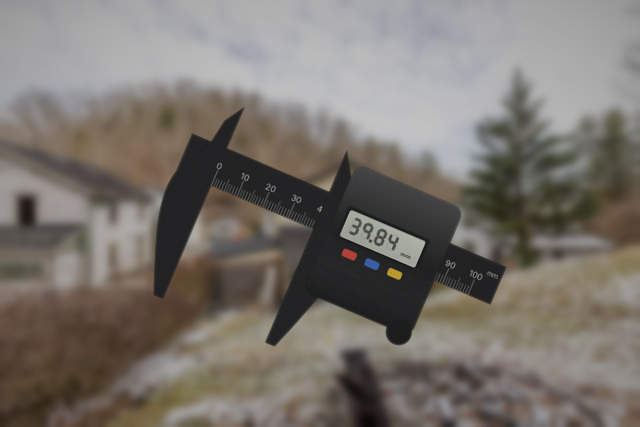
**39.84** mm
